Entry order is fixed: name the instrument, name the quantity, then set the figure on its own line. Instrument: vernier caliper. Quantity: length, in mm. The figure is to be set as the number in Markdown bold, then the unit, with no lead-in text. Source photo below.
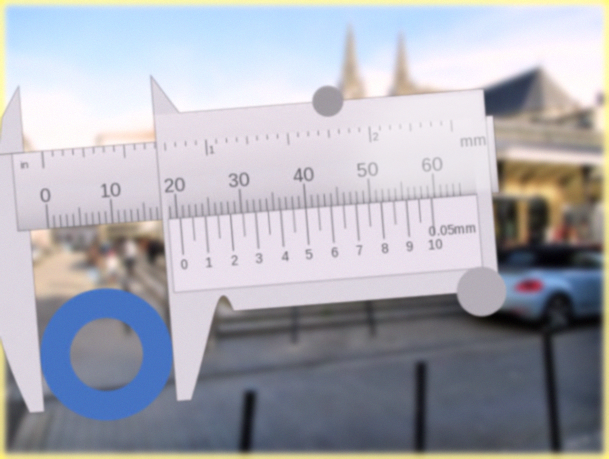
**20.5** mm
